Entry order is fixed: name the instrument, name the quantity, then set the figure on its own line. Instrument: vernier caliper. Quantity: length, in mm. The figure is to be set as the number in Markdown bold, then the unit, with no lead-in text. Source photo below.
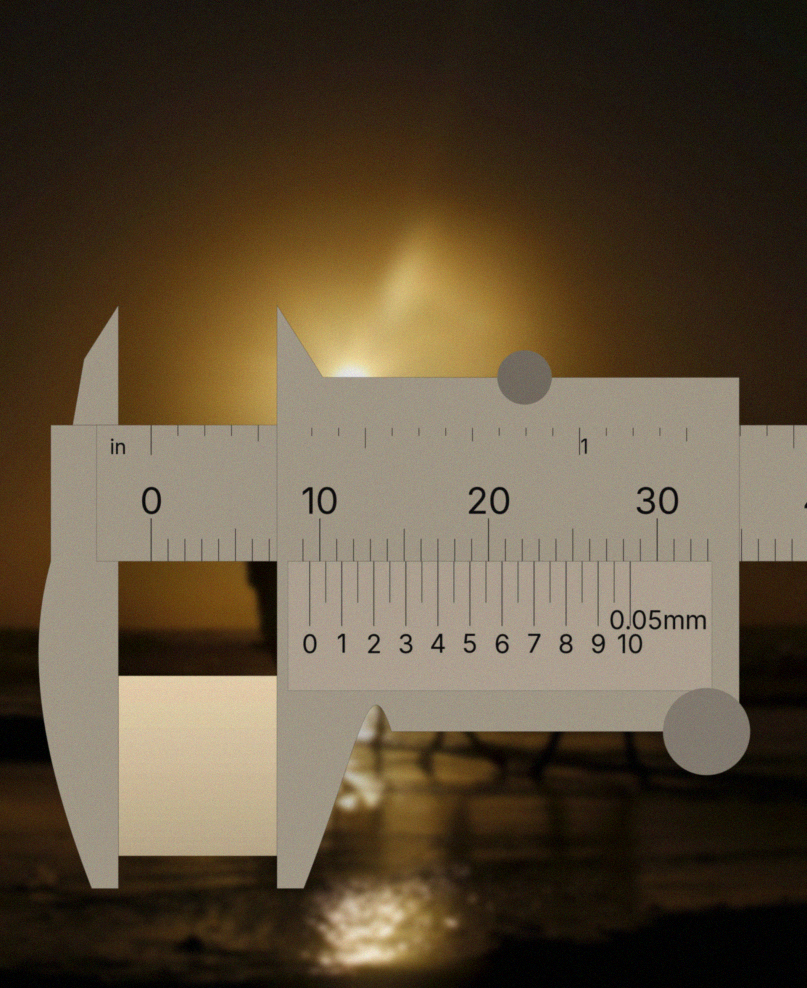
**9.4** mm
